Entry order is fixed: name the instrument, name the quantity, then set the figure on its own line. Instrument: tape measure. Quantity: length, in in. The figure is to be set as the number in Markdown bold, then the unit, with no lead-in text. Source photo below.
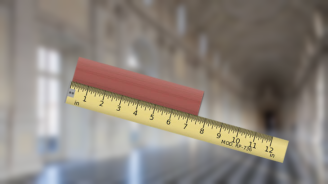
**7.5** in
